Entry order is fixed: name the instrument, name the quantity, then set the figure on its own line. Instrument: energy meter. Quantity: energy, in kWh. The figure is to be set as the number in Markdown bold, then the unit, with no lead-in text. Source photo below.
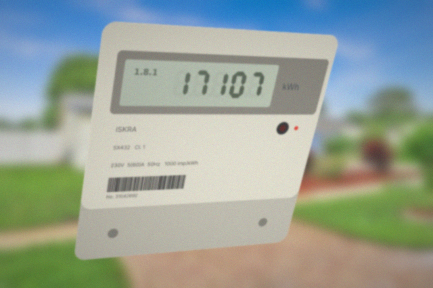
**17107** kWh
